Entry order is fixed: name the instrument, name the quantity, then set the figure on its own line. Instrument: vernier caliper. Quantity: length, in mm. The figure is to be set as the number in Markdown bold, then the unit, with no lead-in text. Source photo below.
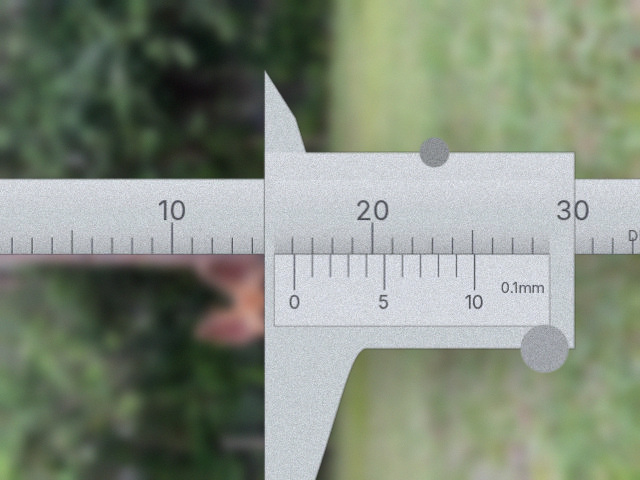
**16.1** mm
